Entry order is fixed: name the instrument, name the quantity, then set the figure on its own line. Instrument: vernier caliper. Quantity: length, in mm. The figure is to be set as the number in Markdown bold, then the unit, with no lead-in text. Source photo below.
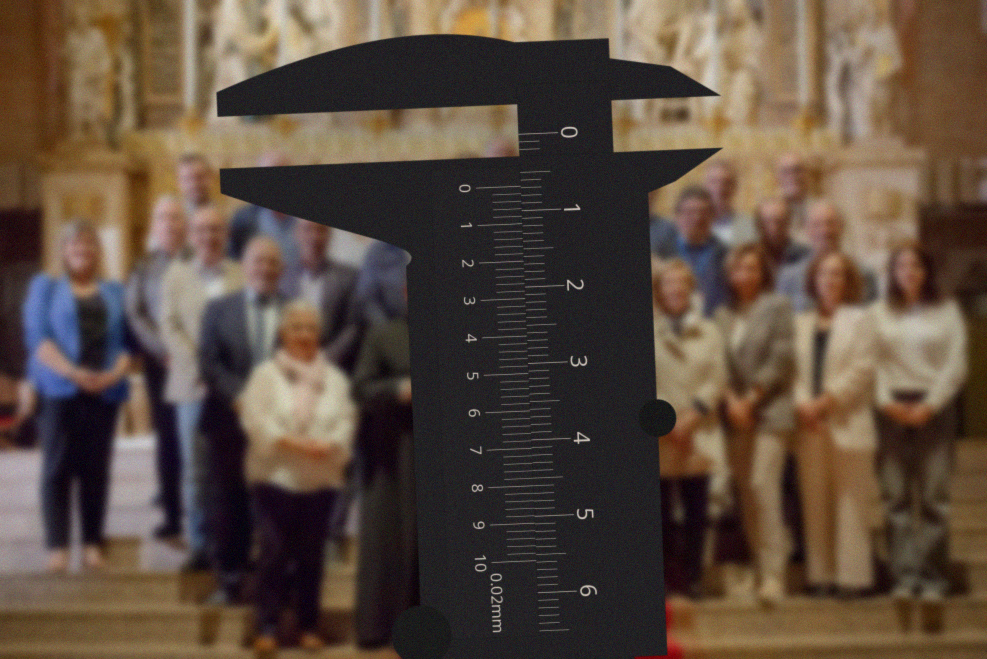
**6.8** mm
